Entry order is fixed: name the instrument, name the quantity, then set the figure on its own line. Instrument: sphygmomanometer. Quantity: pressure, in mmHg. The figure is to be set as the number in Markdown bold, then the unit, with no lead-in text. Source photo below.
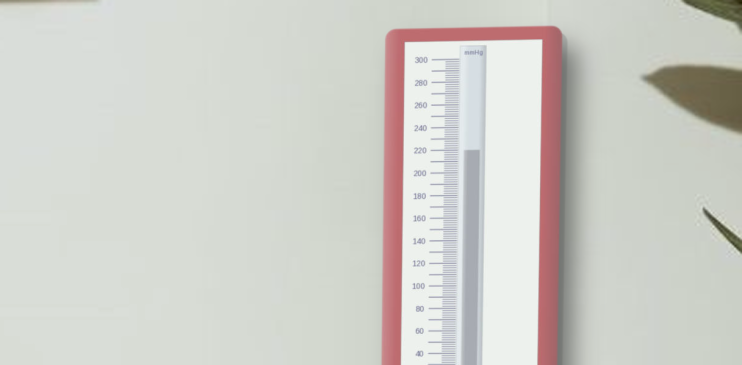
**220** mmHg
